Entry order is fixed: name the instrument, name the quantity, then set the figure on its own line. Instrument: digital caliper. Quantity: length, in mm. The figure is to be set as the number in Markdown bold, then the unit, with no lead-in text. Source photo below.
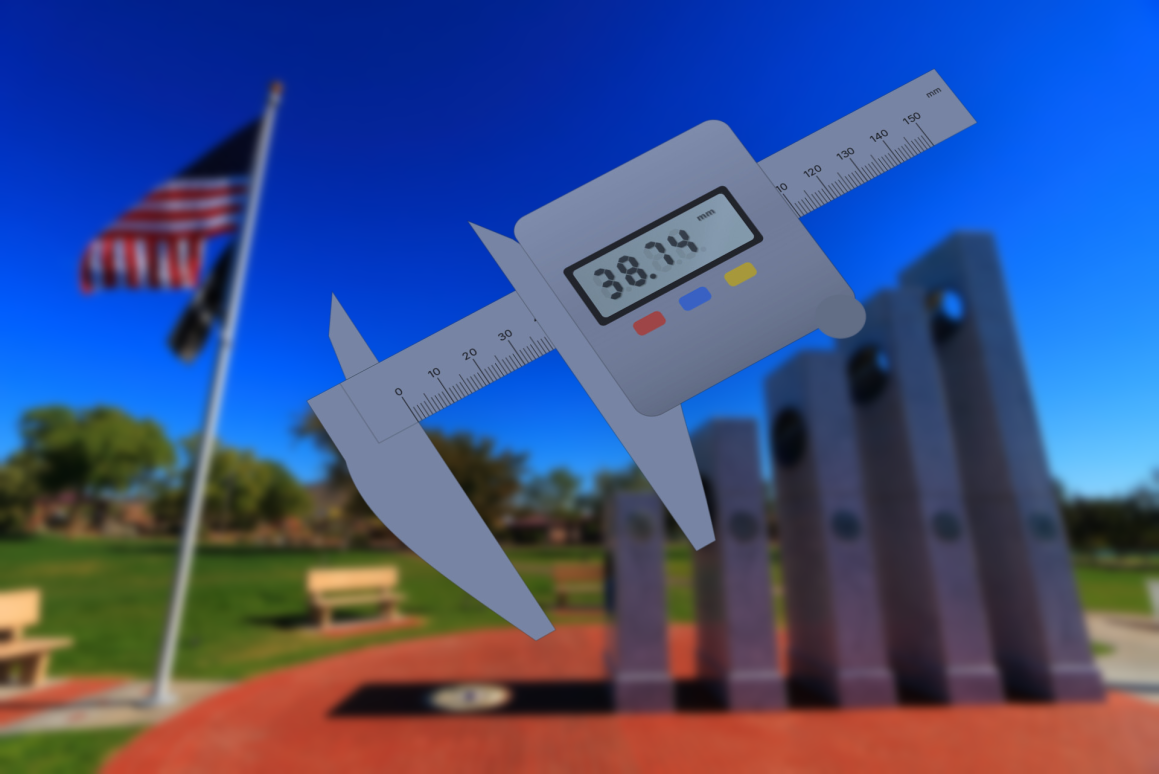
**38.74** mm
